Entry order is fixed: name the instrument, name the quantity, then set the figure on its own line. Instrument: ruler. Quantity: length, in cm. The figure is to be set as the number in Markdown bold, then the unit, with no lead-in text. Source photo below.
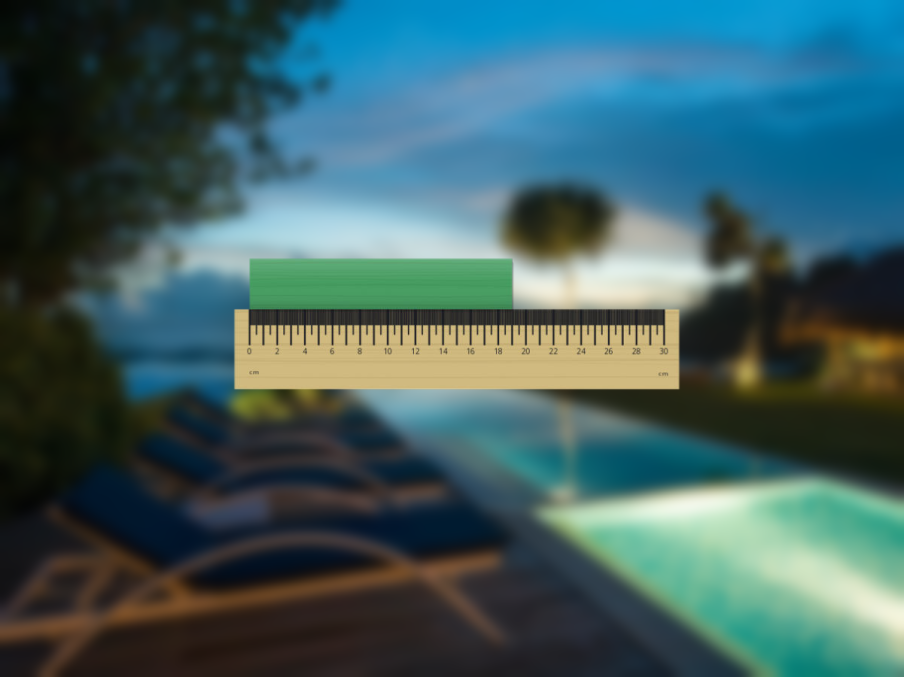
**19** cm
